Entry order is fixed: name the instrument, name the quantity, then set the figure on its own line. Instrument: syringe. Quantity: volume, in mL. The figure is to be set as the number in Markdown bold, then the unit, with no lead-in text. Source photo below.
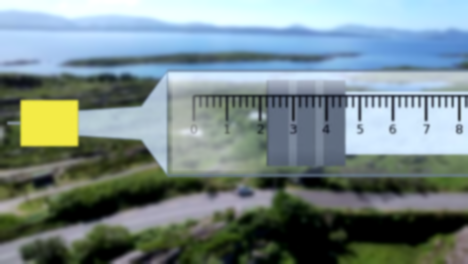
**2.2** mL
